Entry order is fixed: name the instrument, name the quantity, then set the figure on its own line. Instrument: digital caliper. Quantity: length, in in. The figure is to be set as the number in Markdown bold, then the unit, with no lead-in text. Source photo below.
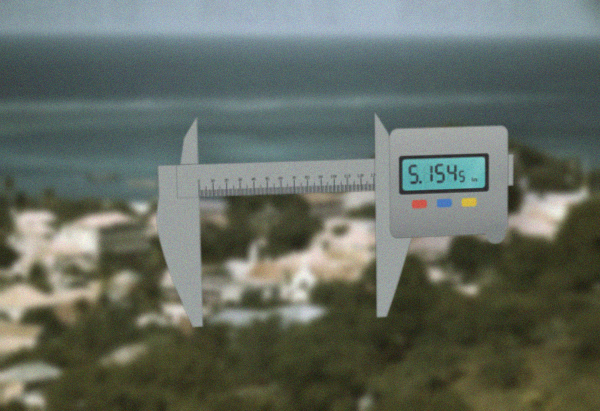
**5.1545** in
